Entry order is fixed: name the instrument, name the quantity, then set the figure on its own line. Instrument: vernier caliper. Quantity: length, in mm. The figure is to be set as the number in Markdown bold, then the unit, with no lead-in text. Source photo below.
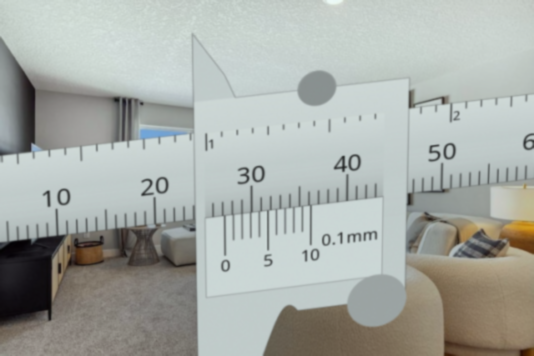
**27.2** mm
